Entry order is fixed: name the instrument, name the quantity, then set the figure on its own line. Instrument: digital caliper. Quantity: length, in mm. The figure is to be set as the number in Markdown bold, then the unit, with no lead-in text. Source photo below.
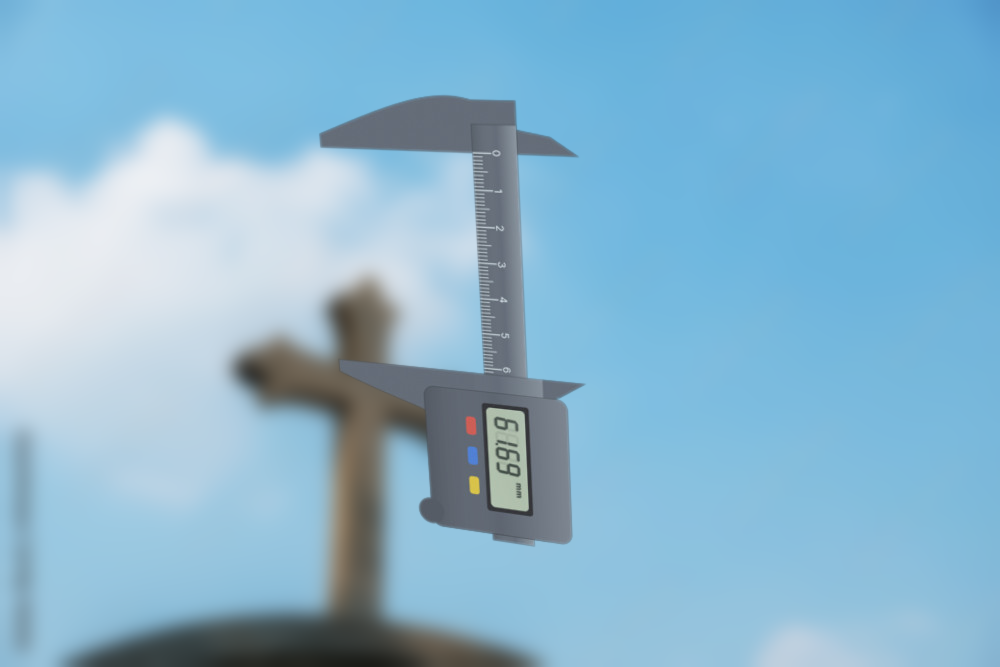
**61.69** mm
